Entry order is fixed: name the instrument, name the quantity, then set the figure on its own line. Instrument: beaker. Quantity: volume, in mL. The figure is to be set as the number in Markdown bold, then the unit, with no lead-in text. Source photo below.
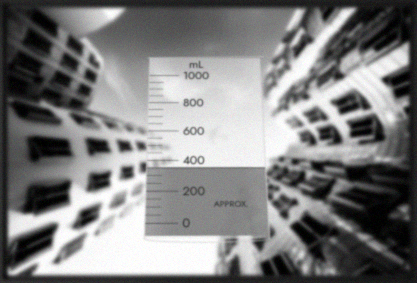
**350** mL
